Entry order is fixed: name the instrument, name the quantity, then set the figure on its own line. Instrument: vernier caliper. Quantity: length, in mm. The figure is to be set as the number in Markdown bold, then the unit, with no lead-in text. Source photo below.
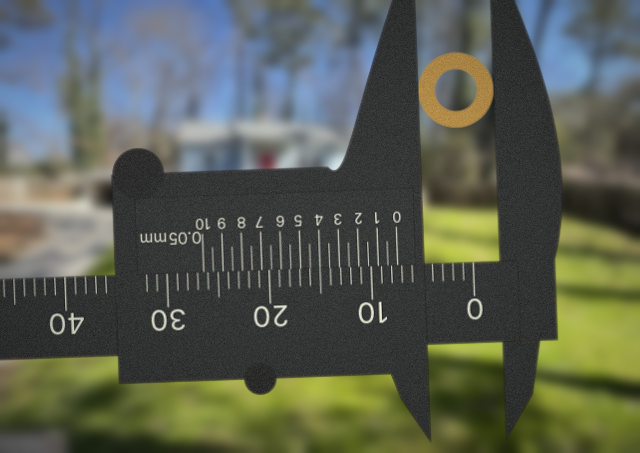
**7.4** mm
